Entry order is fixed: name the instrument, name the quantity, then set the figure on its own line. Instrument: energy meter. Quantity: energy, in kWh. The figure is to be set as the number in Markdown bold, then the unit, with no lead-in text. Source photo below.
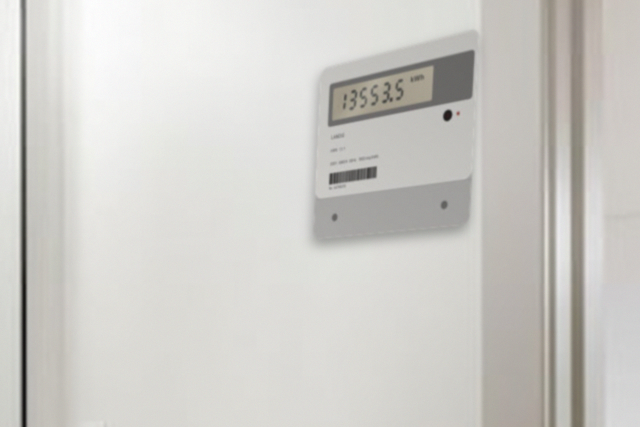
**13553.5** kWh
